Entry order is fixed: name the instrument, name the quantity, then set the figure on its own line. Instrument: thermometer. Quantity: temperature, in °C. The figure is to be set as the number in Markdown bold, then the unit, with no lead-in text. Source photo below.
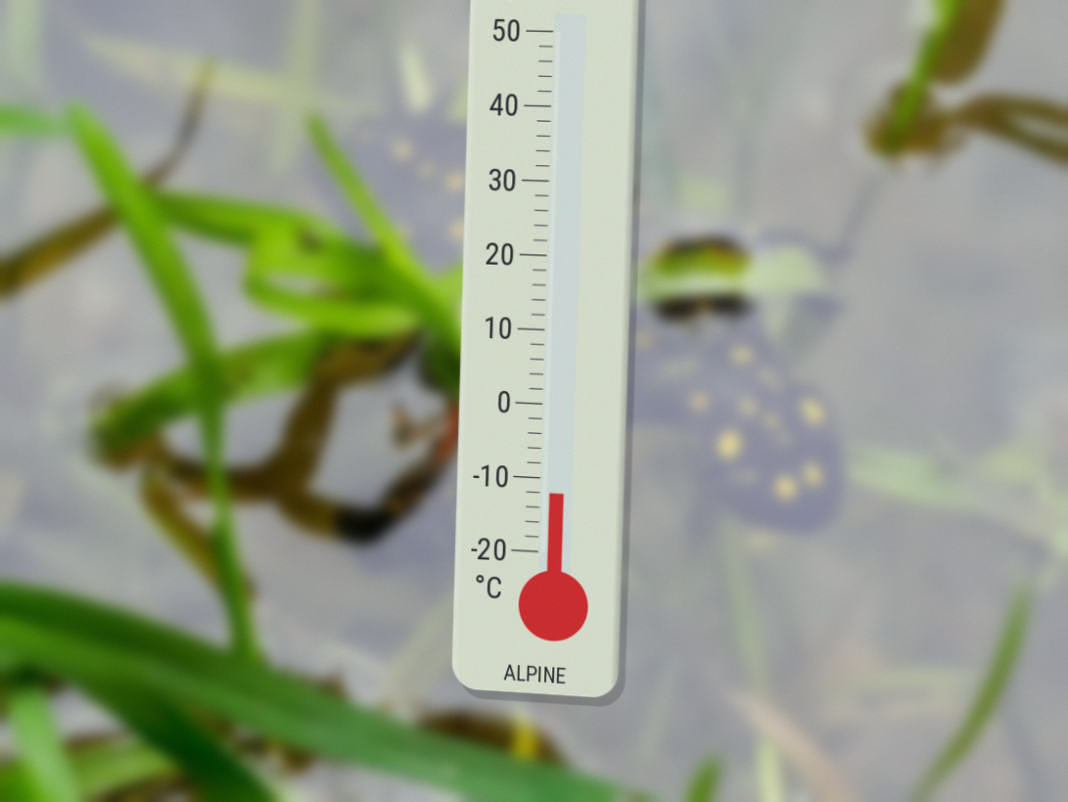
**-12** °C
